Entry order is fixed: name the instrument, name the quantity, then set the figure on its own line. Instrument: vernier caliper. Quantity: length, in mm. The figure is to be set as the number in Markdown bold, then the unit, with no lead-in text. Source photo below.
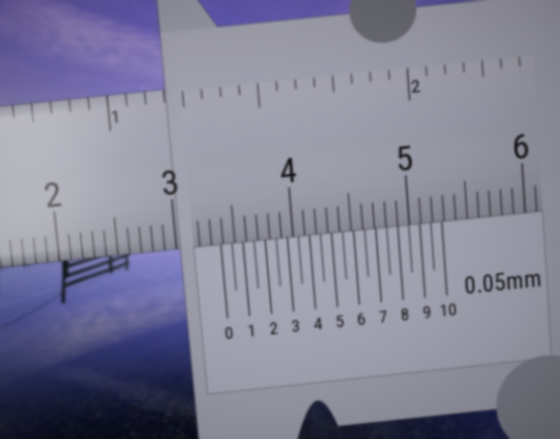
**33.8** mm
